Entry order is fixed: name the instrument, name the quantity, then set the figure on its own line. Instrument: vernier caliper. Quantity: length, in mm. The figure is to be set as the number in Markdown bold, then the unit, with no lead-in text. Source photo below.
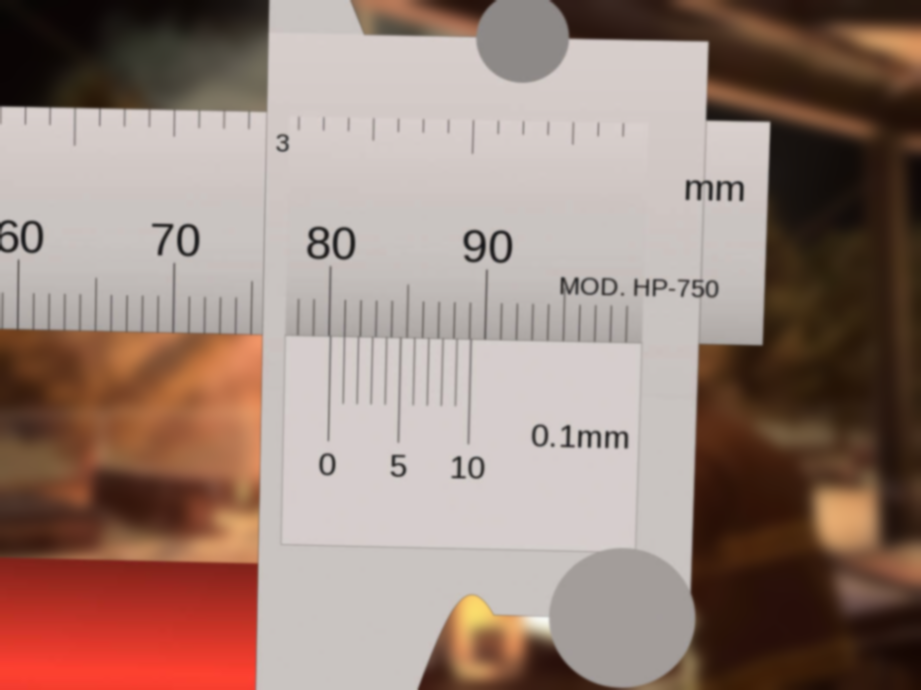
**80.1** mm
